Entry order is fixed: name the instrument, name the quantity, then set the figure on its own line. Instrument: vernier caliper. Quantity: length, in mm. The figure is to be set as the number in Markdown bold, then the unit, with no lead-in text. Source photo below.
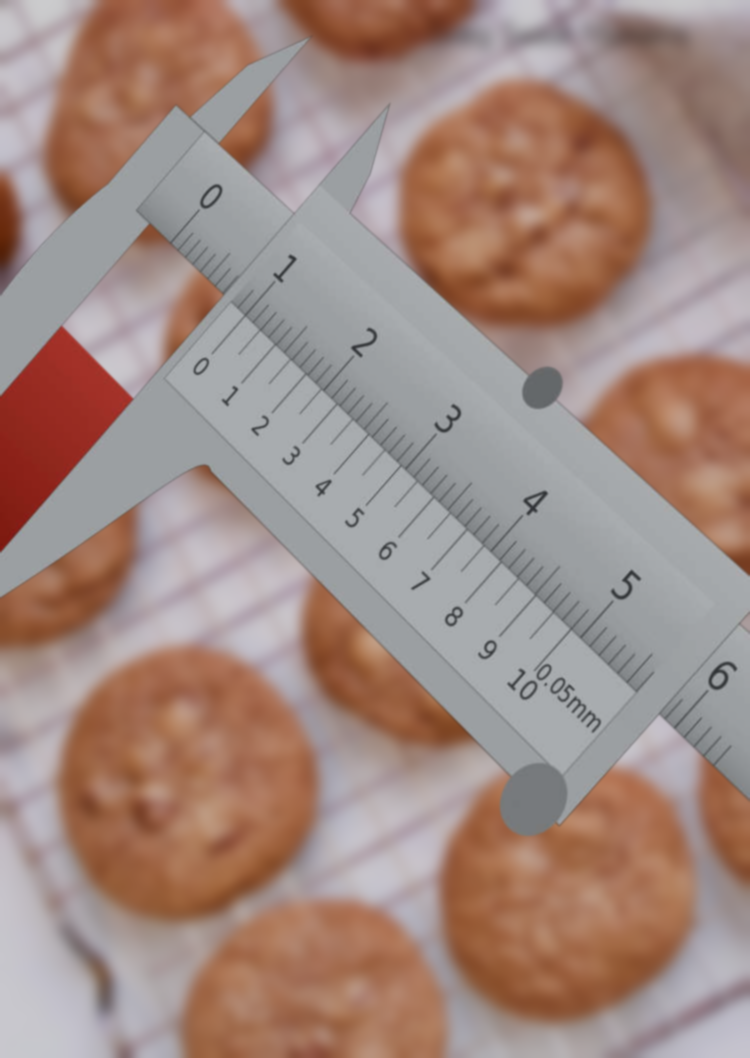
**10.0** mm
